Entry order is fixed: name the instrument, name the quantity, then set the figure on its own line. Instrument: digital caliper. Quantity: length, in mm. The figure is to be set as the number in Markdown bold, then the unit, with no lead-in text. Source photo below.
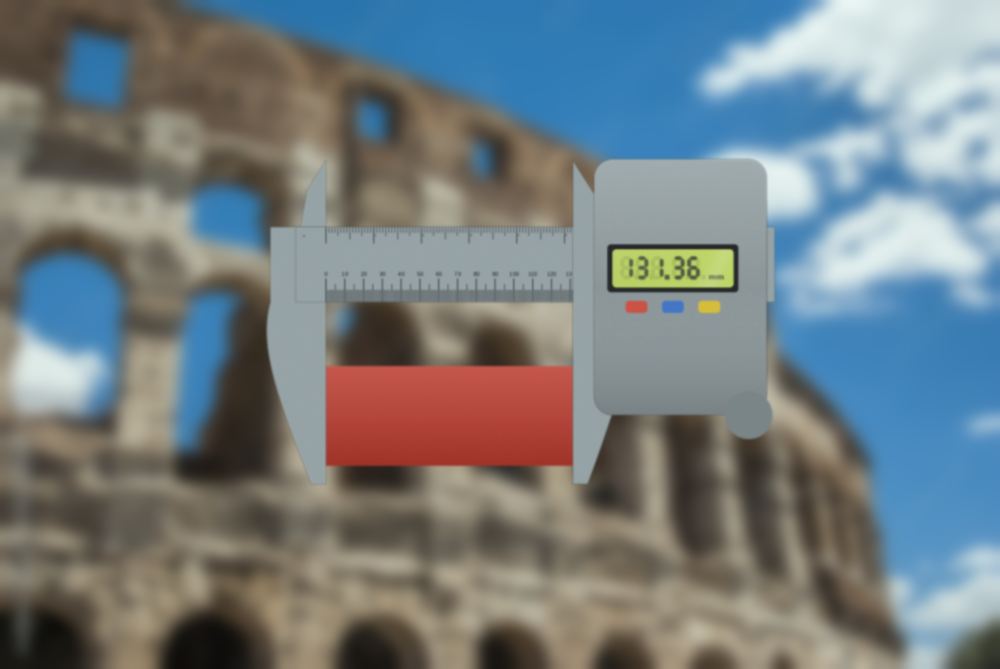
**131.36** mm
